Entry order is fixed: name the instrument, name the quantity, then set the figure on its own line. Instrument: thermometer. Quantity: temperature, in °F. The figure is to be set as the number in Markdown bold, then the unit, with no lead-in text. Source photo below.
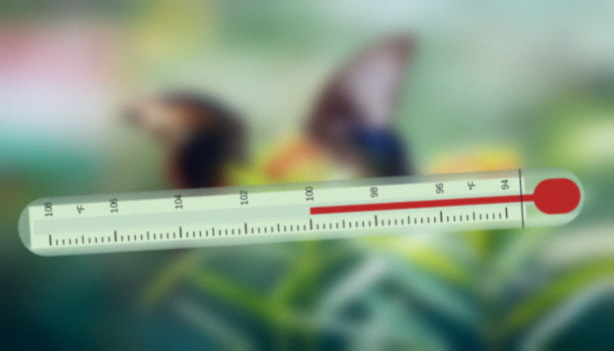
**100** °F
